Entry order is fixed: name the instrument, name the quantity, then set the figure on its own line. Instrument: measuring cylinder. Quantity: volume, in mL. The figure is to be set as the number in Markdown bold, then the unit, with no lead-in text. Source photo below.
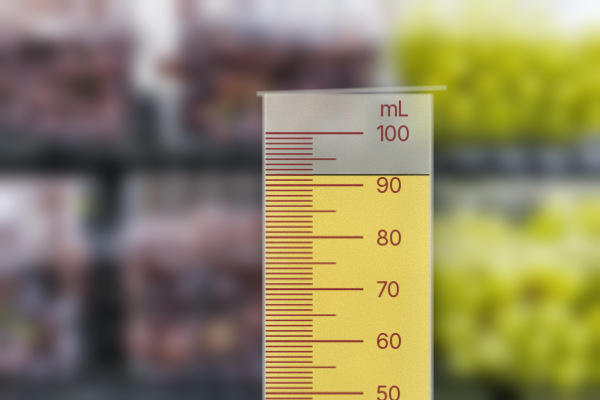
**92** mL
